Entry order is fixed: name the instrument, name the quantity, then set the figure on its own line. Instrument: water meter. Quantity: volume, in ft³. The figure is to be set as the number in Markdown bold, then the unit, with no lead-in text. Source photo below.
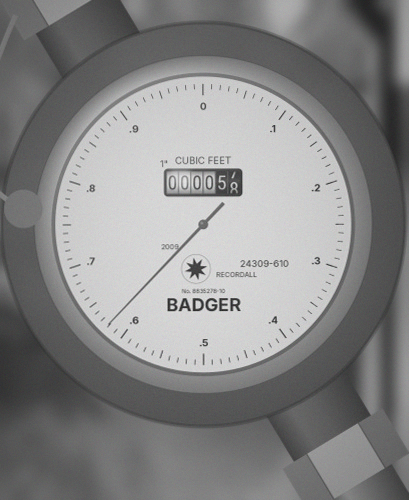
**57.62** ft³
